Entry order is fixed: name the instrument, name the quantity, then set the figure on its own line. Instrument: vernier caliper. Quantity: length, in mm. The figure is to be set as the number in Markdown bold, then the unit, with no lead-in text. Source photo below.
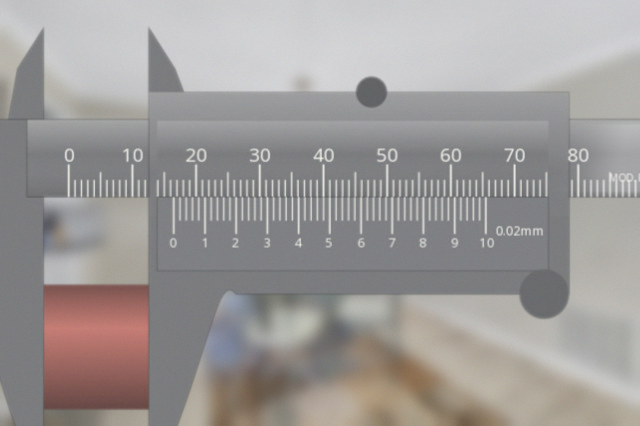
**16.5** mm
